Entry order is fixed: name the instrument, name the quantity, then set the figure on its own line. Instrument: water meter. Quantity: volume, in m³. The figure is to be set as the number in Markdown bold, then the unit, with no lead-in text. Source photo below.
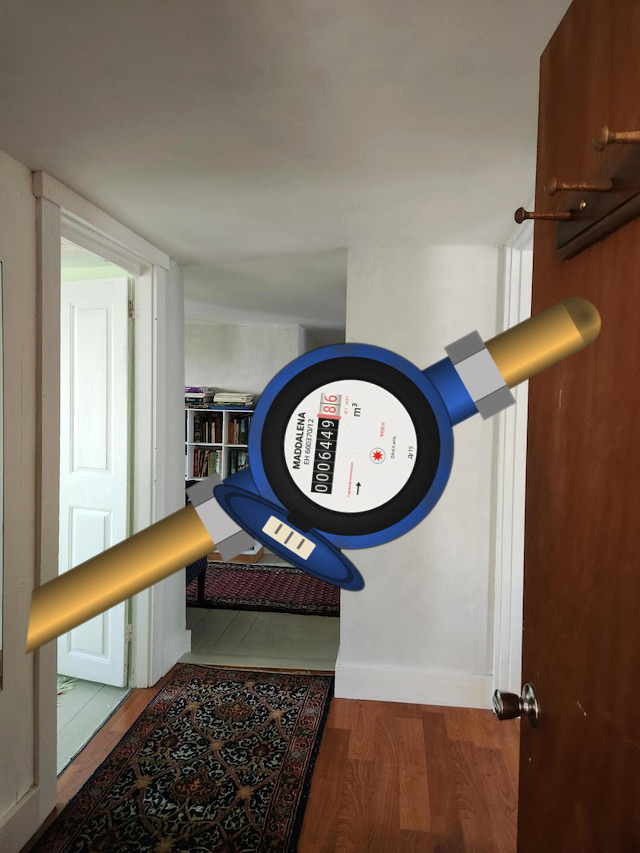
**6449.86** m³
